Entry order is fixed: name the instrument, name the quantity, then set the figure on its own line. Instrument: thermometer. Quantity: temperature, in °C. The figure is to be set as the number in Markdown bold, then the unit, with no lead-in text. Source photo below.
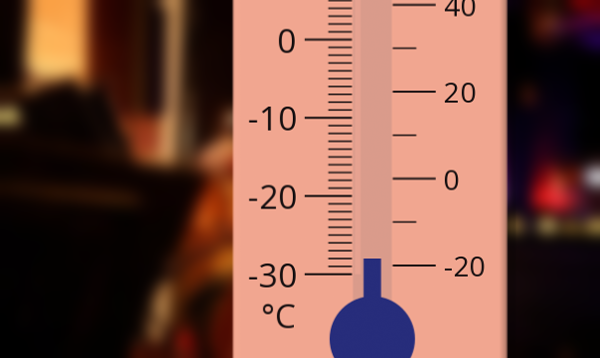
**-28** °C
